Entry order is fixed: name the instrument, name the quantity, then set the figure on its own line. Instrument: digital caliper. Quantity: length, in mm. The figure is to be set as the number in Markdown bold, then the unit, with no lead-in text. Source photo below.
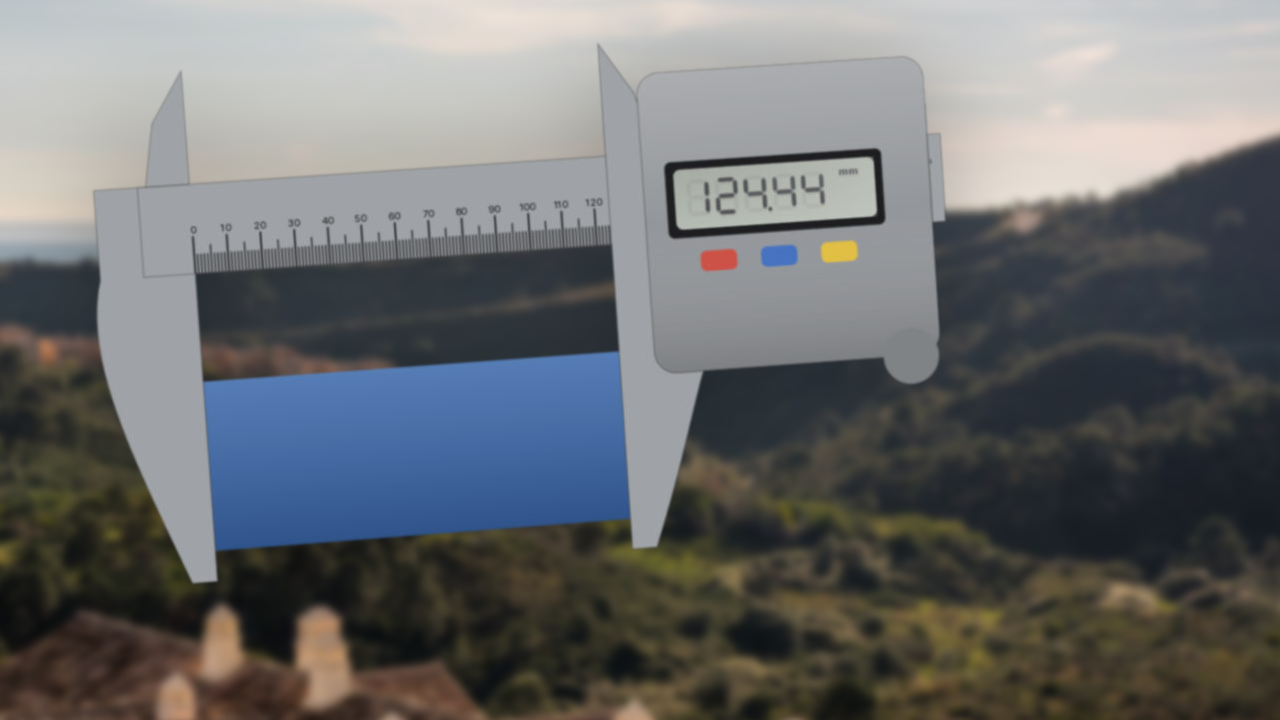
**124.44** mm
